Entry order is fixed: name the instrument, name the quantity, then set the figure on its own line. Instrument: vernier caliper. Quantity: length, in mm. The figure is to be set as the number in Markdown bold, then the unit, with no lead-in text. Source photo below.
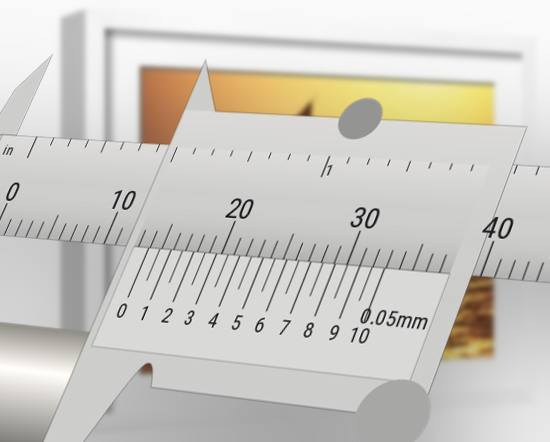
**13.9** mm
